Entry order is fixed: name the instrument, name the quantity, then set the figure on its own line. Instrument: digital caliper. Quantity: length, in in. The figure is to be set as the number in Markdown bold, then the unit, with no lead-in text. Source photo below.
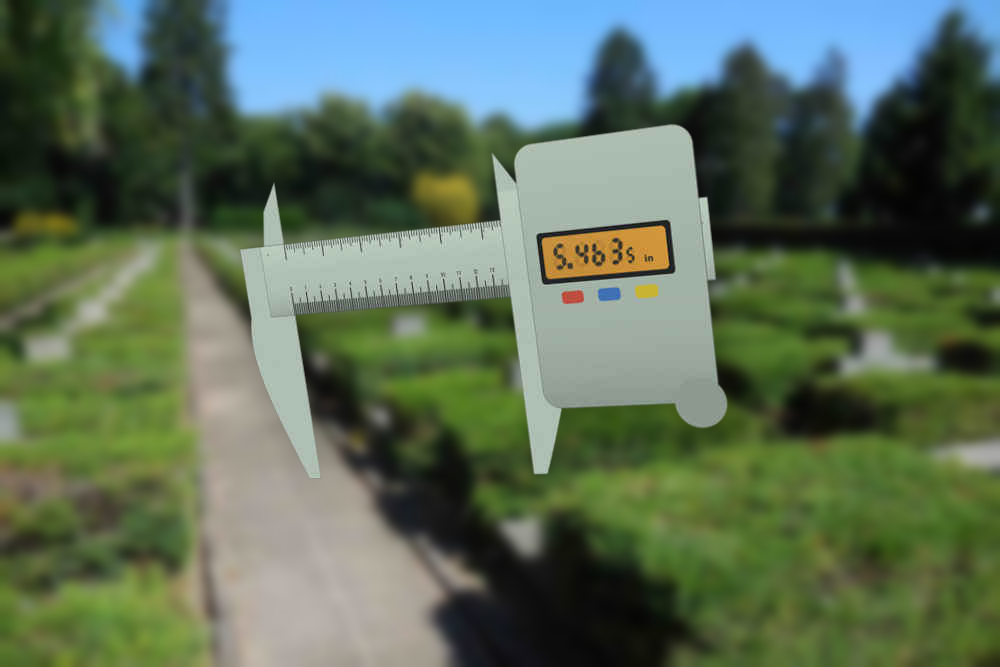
**5.4635** in
